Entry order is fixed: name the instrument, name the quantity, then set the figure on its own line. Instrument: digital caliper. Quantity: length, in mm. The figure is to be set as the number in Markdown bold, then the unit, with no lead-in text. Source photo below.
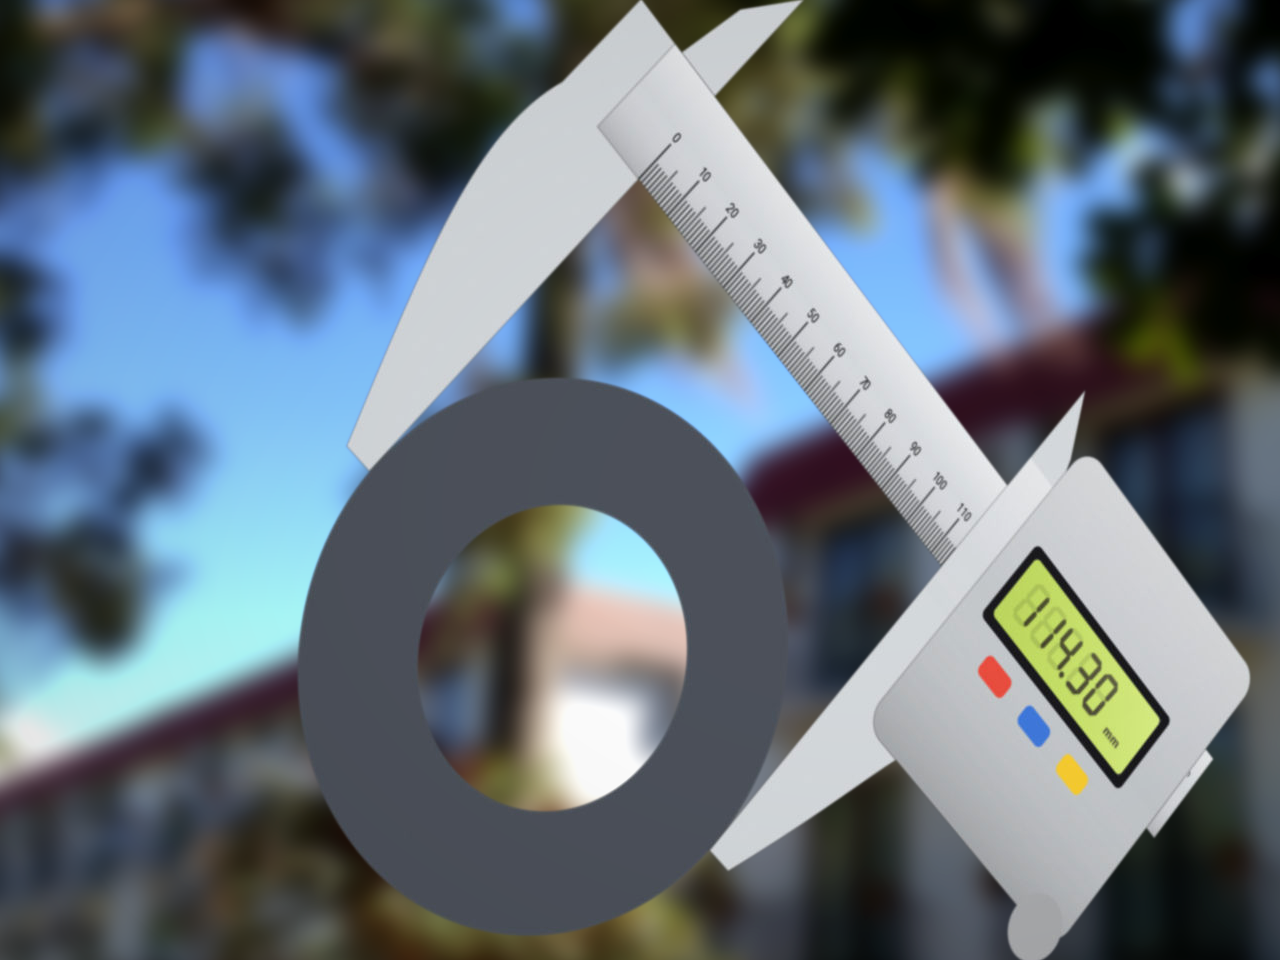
**114.30** mm
